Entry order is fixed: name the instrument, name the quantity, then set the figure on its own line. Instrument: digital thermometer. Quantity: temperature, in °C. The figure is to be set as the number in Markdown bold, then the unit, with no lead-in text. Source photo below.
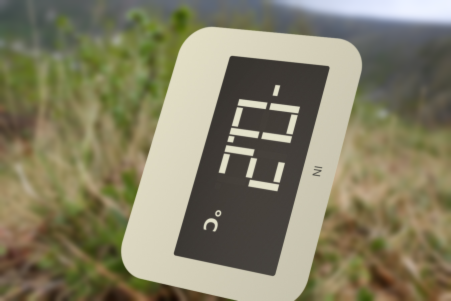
**-0.2** °C
